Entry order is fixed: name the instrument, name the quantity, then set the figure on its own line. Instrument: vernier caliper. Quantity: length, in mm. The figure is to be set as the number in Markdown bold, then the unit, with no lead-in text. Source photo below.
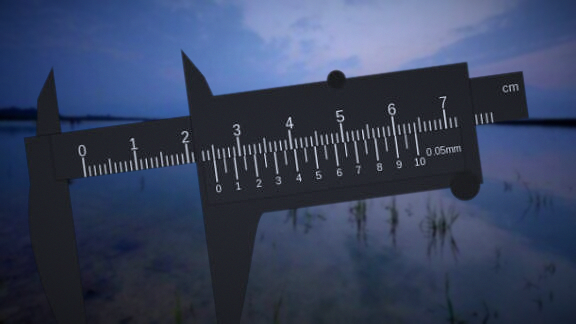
**25.0** mm
